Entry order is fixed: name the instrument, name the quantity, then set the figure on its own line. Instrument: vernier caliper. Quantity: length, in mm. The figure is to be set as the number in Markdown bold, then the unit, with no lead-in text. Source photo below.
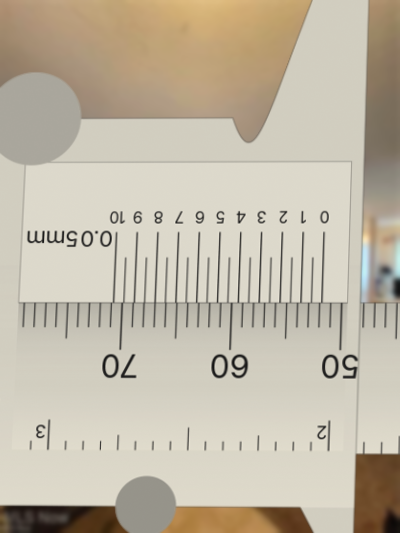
**51.8** mm
